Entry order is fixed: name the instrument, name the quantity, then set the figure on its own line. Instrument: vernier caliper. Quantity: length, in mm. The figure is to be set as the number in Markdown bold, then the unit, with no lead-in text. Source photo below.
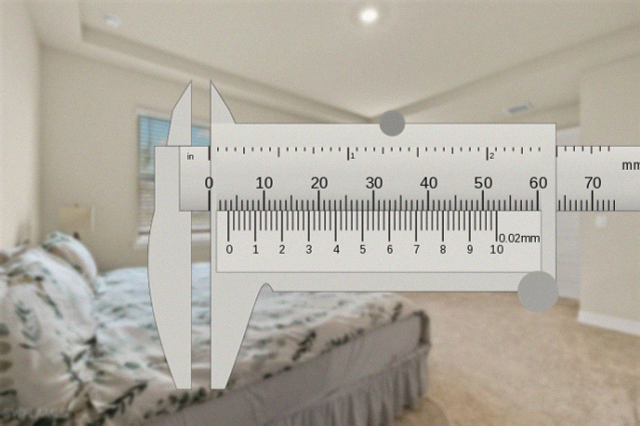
**3.5** mm
